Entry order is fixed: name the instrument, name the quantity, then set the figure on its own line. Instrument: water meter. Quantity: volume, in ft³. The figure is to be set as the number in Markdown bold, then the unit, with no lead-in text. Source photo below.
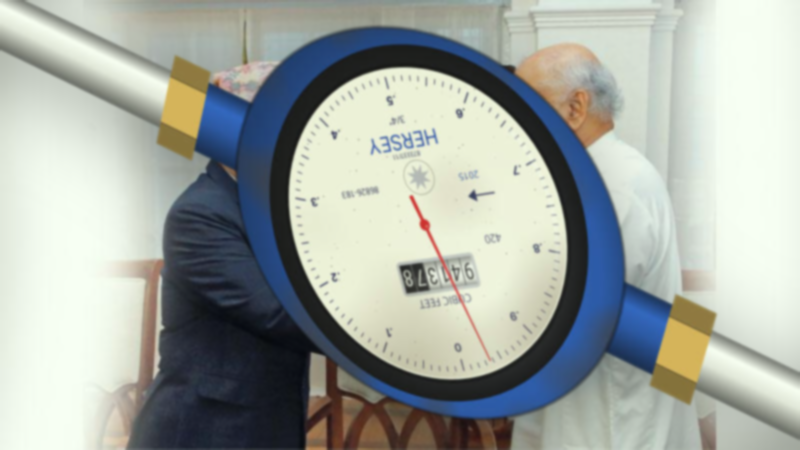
**941377.96** ft³
